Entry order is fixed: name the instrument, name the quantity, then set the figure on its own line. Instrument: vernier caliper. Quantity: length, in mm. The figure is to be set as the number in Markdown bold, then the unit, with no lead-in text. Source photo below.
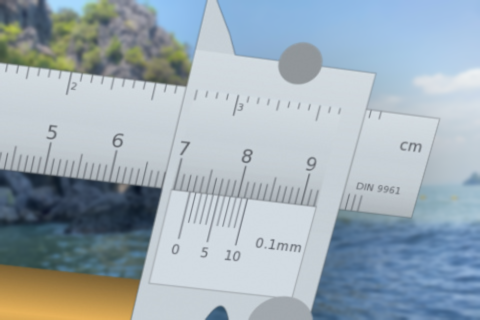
**72.5** mm
